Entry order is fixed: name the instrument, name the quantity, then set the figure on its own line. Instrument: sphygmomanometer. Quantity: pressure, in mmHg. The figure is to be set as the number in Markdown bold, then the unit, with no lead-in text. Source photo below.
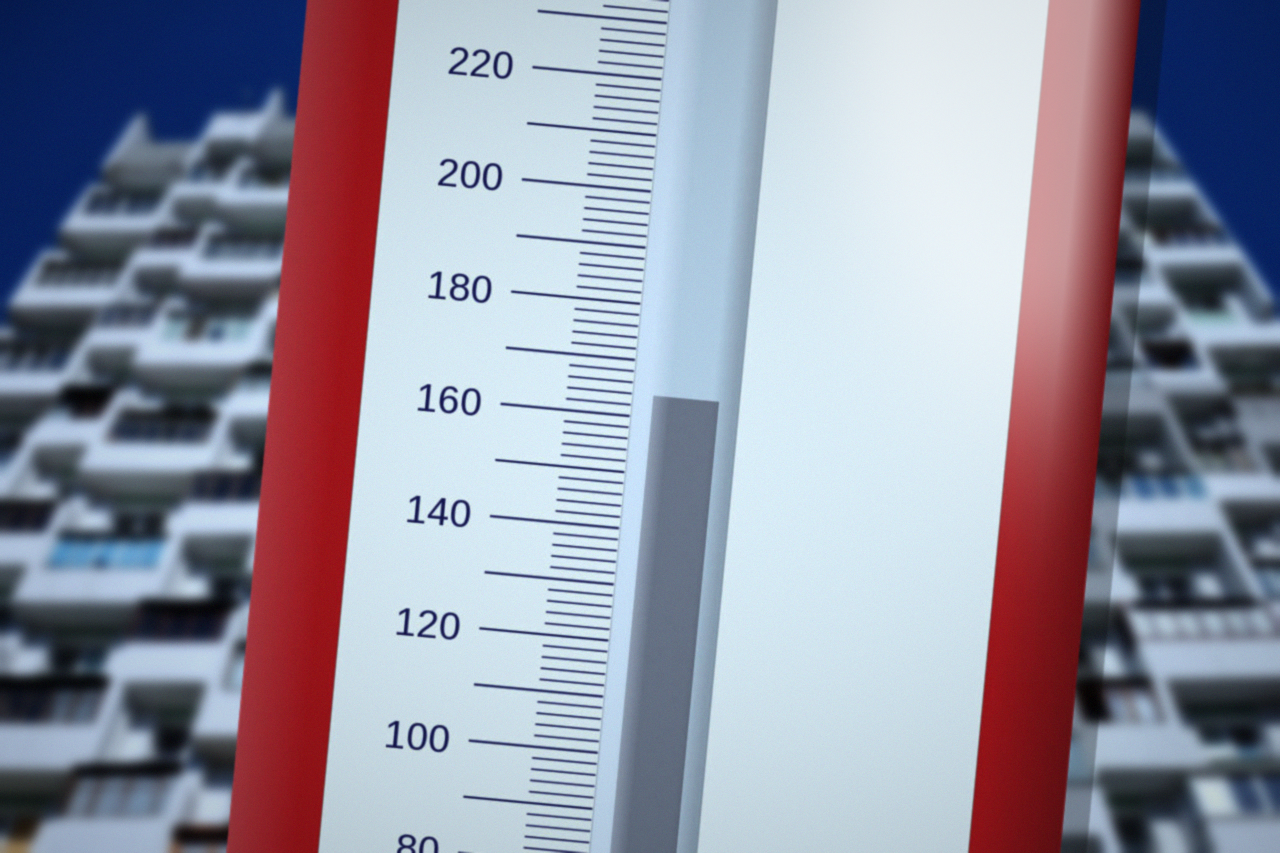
**164** mmHg
